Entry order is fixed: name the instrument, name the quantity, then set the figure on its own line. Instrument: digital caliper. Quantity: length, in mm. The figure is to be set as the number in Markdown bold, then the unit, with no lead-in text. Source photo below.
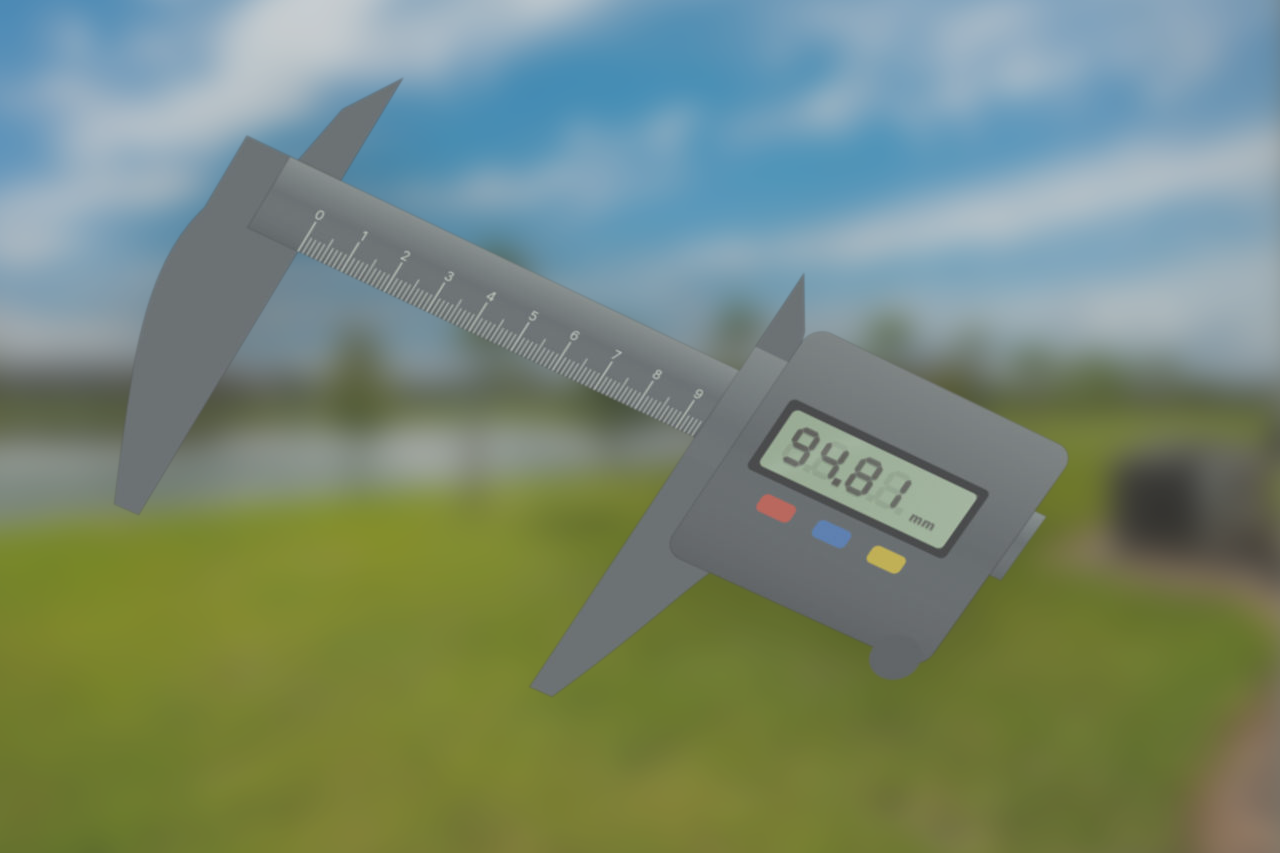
**94.81** mm
